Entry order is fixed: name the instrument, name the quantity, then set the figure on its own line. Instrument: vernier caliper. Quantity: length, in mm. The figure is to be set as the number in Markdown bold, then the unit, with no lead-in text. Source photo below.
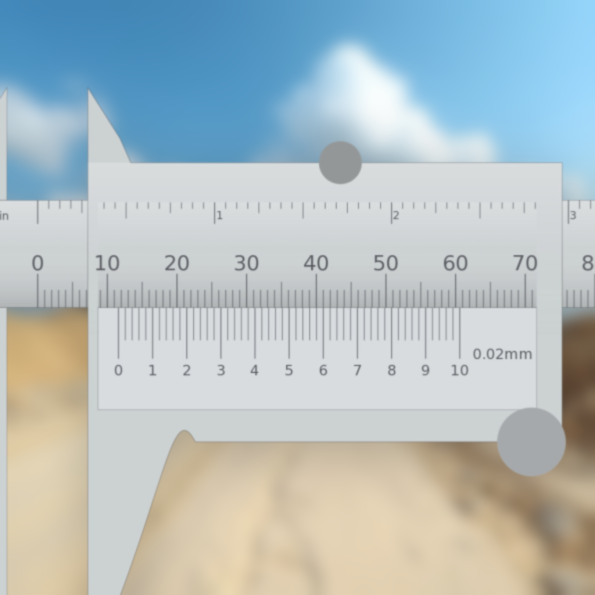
**11.6** mm
